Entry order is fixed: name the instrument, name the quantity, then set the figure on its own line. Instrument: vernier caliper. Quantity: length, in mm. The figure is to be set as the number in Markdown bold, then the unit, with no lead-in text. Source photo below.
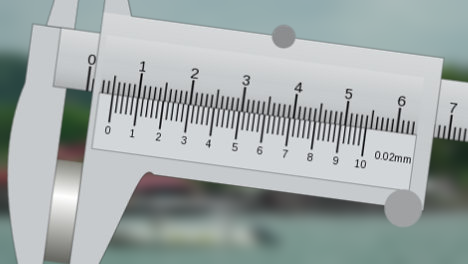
**5.0** mm
